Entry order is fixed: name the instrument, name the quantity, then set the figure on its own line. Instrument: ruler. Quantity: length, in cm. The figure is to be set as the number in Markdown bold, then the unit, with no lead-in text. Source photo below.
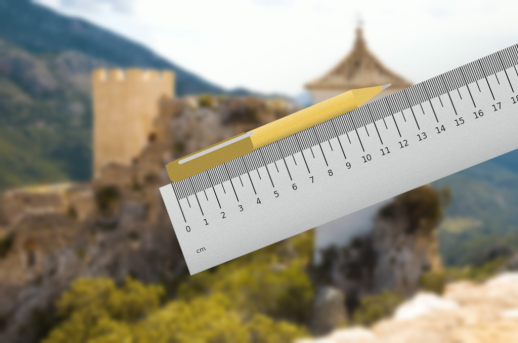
**12.5** cm
